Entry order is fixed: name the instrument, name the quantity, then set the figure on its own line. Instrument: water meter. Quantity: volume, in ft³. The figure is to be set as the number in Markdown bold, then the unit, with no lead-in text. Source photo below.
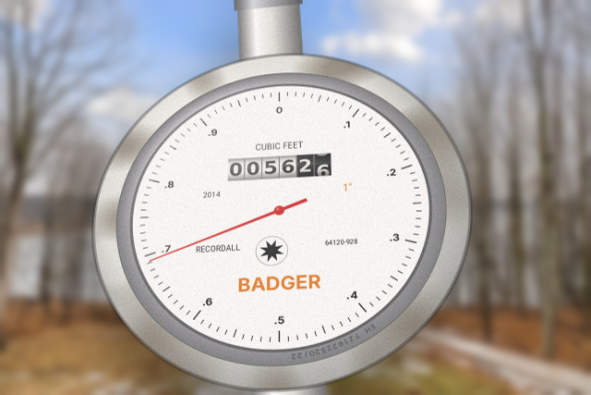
**5625.69** ft³
